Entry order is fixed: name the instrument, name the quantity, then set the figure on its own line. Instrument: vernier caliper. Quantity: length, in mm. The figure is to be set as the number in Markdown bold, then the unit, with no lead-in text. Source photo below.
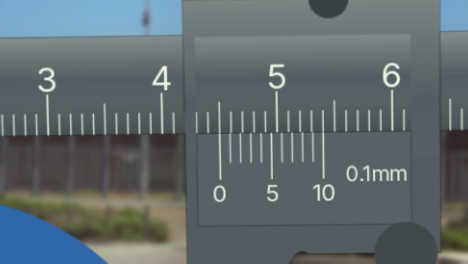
**45.0** mm
